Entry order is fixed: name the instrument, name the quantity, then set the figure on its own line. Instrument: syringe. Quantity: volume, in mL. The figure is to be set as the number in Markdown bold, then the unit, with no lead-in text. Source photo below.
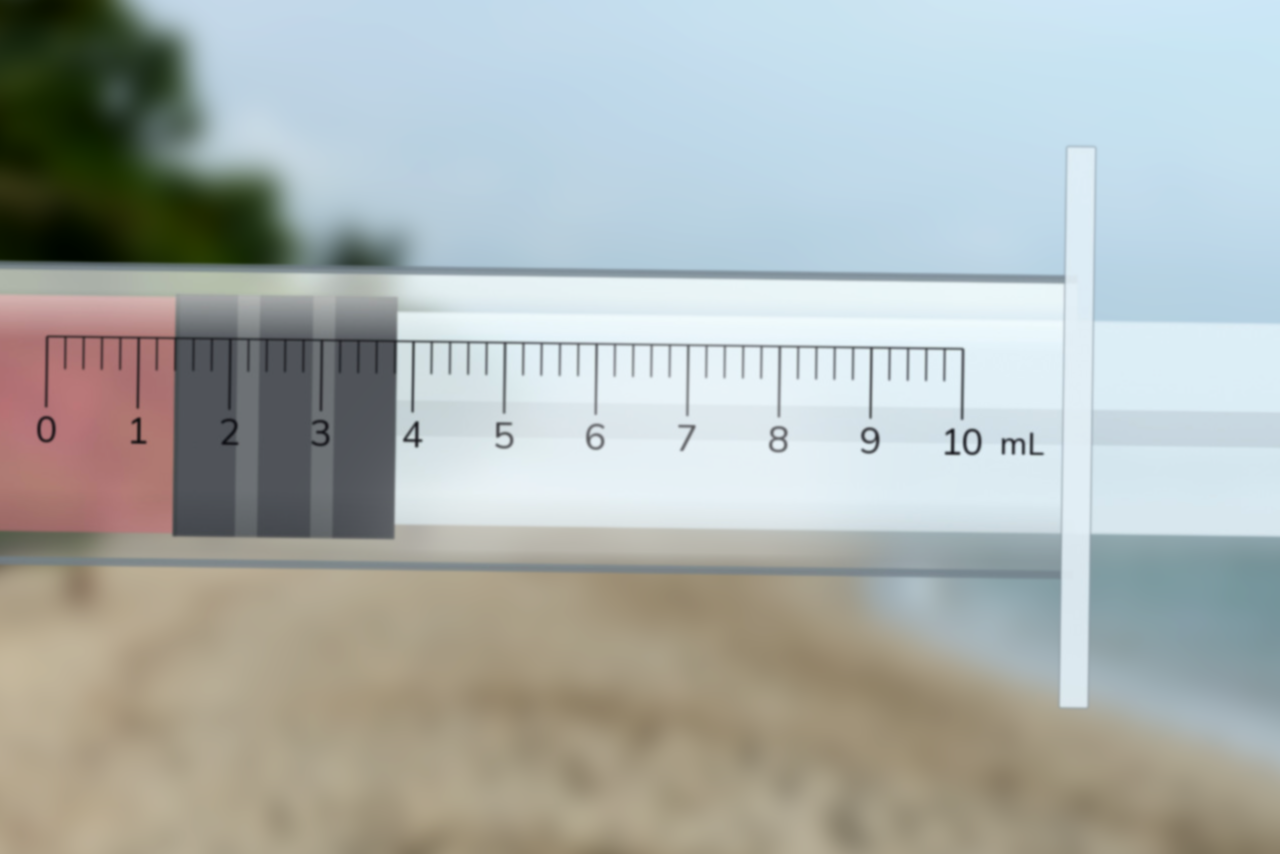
**1.4** mL
